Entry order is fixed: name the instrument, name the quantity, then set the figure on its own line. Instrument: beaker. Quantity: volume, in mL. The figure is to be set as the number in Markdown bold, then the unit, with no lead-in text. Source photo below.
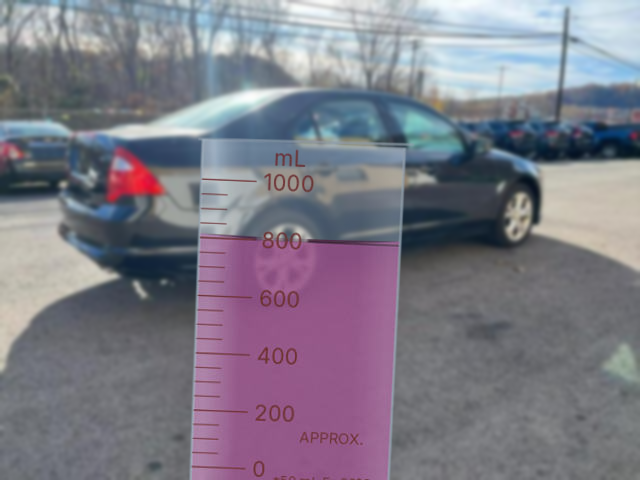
**800** mL
